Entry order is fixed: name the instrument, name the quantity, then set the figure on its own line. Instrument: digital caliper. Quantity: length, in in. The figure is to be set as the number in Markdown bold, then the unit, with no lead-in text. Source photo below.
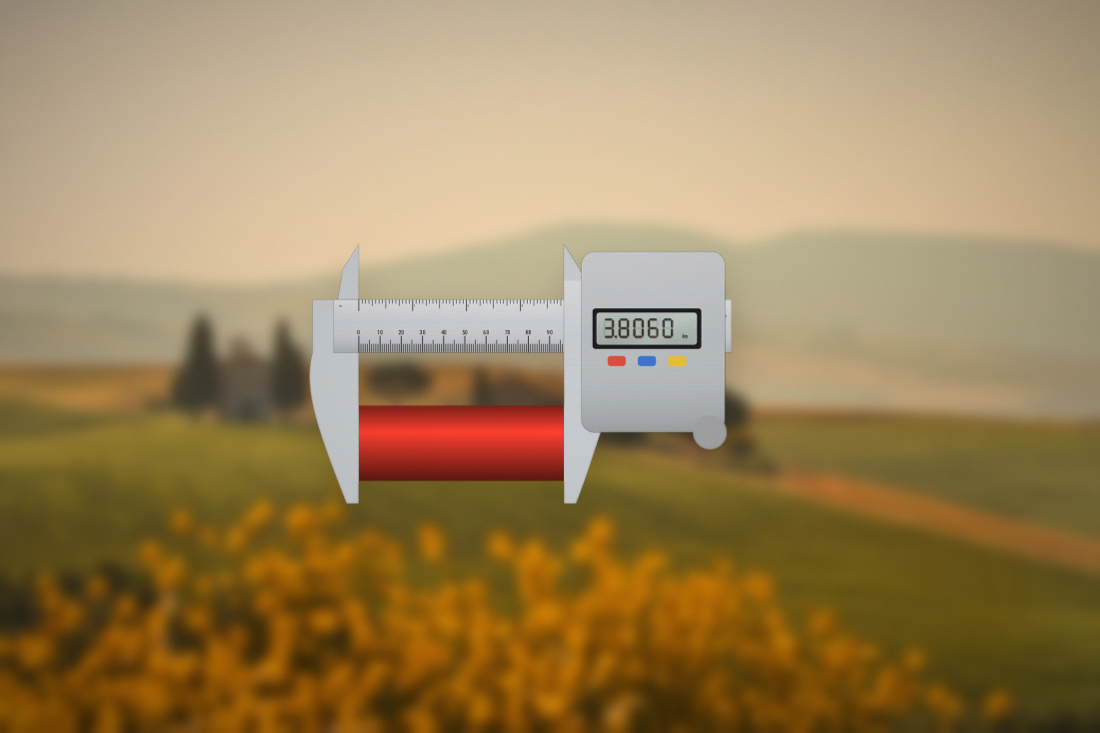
**3.8060** in
